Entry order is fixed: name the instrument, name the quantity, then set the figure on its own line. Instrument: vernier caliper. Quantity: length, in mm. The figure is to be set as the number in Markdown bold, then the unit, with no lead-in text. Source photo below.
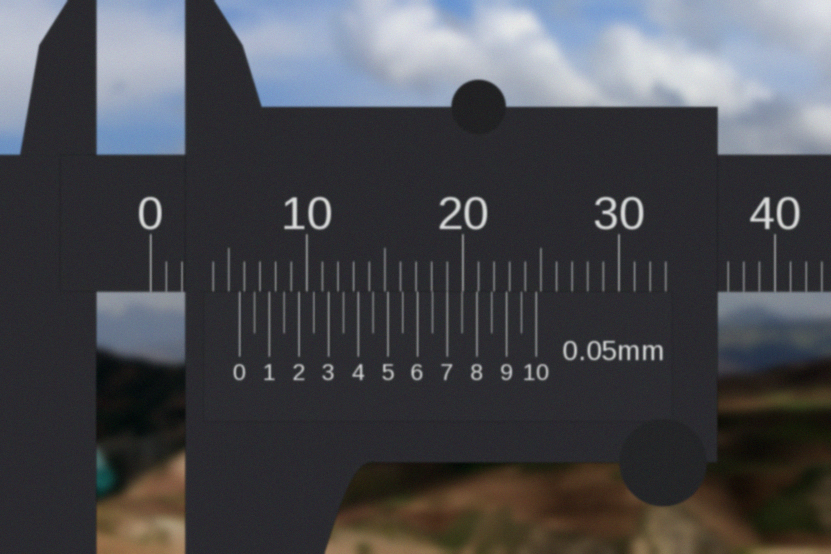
**5.7** mm
